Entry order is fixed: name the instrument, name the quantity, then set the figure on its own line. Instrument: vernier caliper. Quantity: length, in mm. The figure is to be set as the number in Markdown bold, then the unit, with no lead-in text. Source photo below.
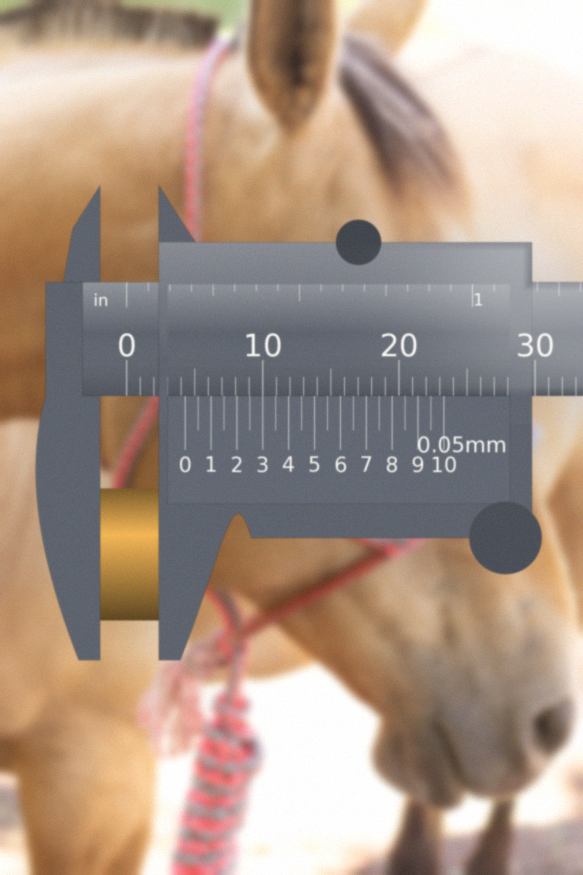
**4.3** mm
